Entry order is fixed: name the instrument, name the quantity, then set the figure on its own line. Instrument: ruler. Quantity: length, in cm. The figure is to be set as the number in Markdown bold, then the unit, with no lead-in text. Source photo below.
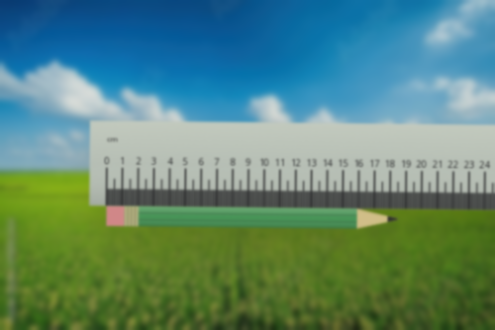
**18.5** cm
